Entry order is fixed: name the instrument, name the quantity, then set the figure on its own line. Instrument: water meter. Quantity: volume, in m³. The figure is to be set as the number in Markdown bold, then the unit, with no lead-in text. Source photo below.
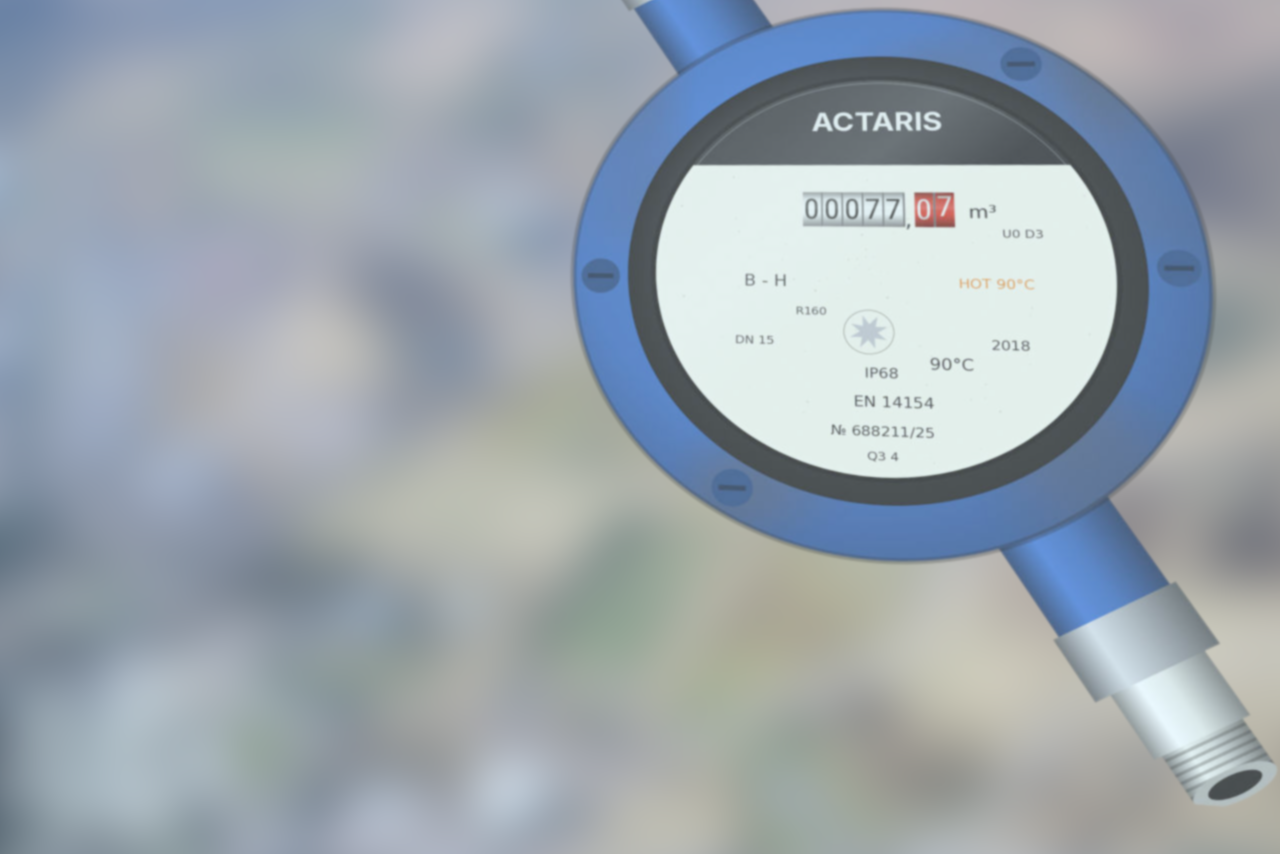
**77.07** m³
